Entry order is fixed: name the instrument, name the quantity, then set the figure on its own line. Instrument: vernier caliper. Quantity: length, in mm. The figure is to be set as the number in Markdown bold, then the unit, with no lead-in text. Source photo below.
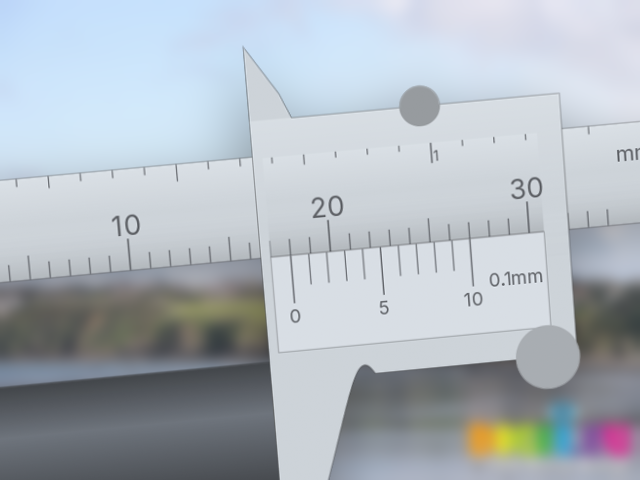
**18.0** mm
